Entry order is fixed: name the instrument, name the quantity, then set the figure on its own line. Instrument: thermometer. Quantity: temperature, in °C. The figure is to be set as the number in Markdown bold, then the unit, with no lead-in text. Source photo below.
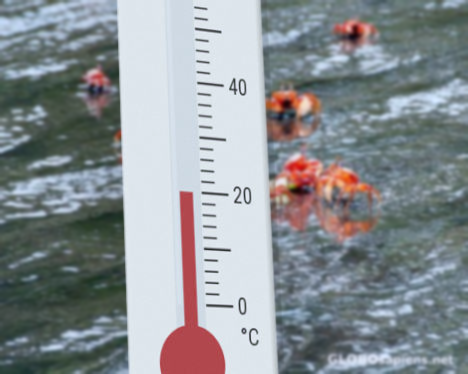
**20** °C
